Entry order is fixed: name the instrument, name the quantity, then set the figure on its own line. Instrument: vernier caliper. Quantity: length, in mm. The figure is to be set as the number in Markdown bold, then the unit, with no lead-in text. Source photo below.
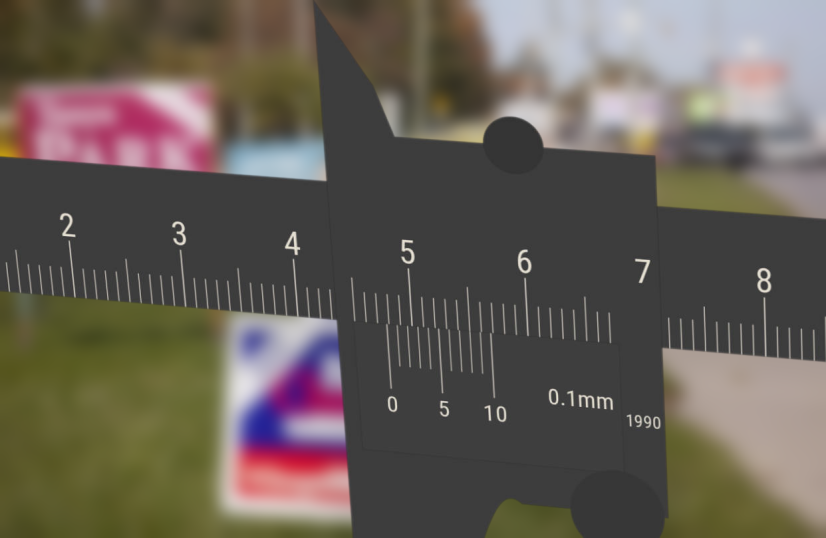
**47.8** mm
